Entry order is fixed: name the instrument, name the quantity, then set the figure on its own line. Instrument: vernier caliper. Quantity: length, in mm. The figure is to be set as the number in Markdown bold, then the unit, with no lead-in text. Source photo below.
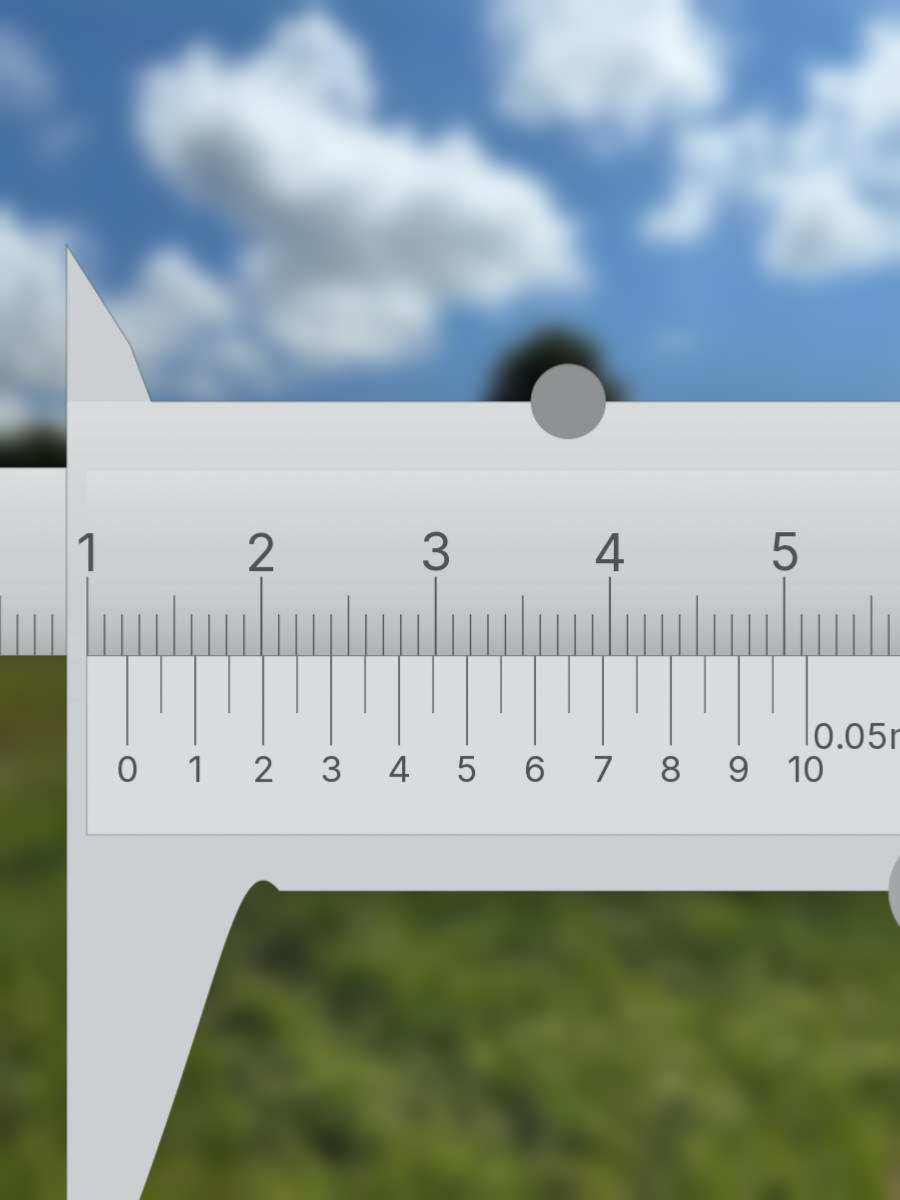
**12.3** mm
